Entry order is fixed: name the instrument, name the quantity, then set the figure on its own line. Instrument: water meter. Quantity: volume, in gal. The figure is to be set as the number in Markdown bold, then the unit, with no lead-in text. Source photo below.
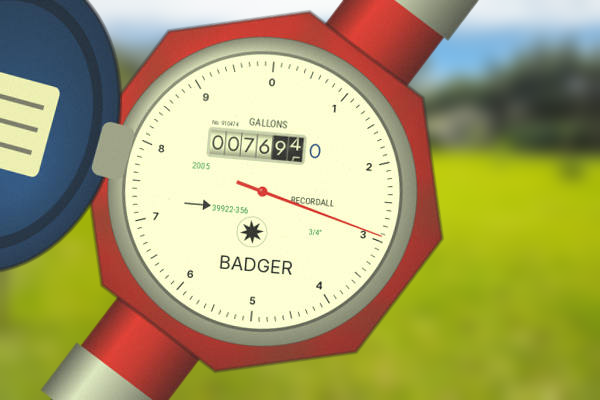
**76942.9** gal
